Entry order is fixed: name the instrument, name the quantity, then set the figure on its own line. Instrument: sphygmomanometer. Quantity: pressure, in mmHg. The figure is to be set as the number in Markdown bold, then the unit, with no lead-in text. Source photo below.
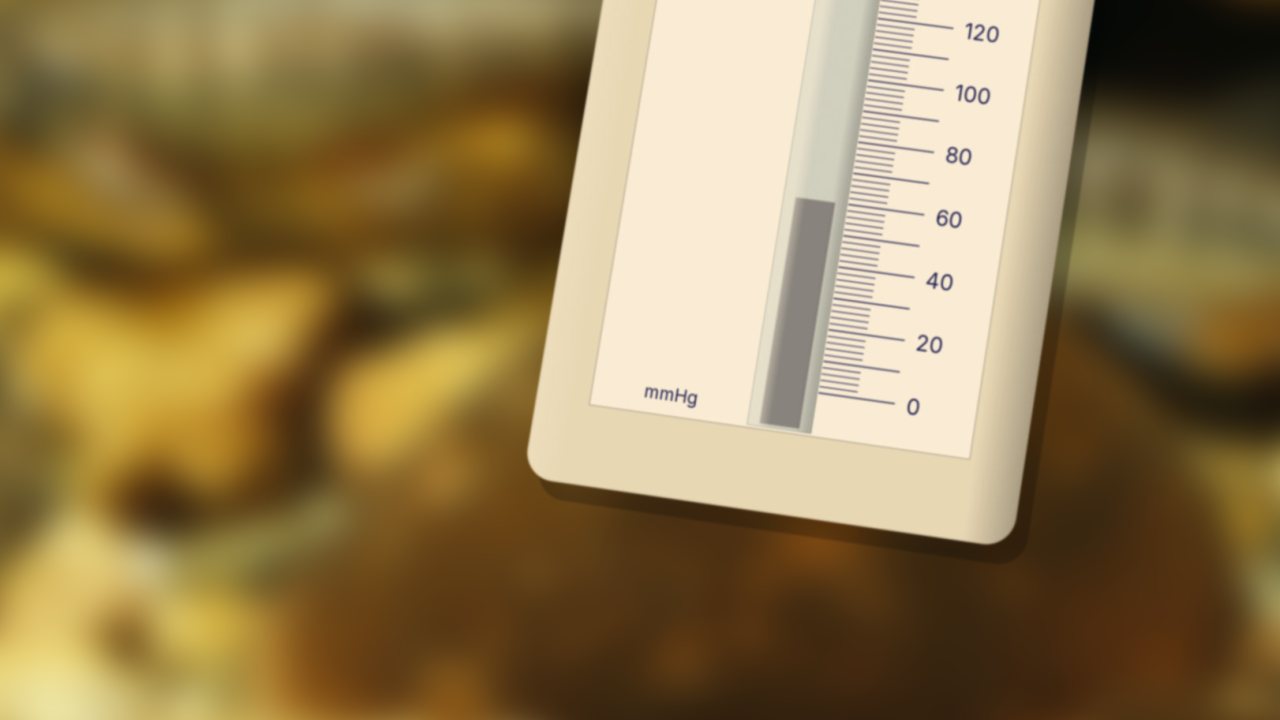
**60** mmHg
